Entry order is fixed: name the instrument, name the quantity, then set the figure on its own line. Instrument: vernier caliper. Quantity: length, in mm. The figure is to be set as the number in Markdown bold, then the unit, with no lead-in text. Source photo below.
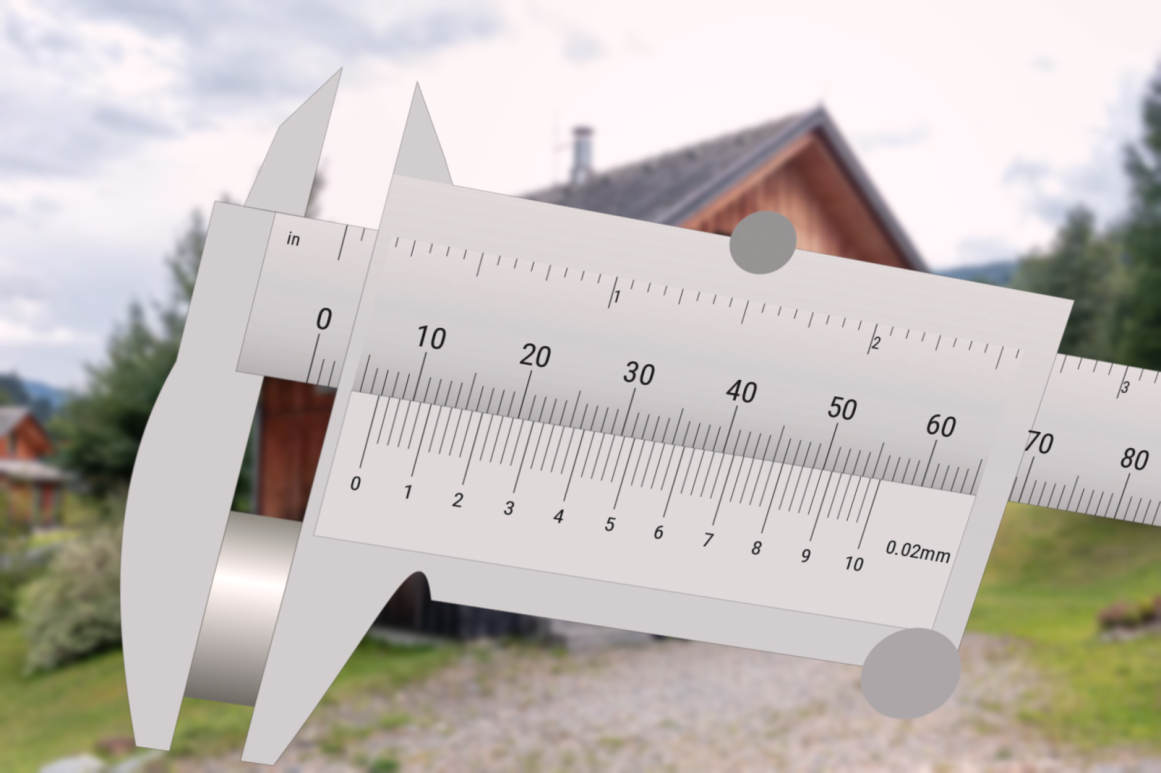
**6.8** mm
